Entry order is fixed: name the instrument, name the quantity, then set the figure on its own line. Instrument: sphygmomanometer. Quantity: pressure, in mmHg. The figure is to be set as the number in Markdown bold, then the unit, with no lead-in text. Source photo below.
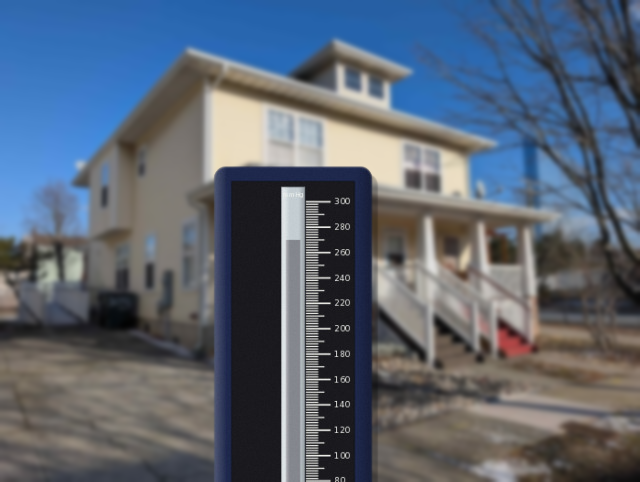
**270** mmHg
